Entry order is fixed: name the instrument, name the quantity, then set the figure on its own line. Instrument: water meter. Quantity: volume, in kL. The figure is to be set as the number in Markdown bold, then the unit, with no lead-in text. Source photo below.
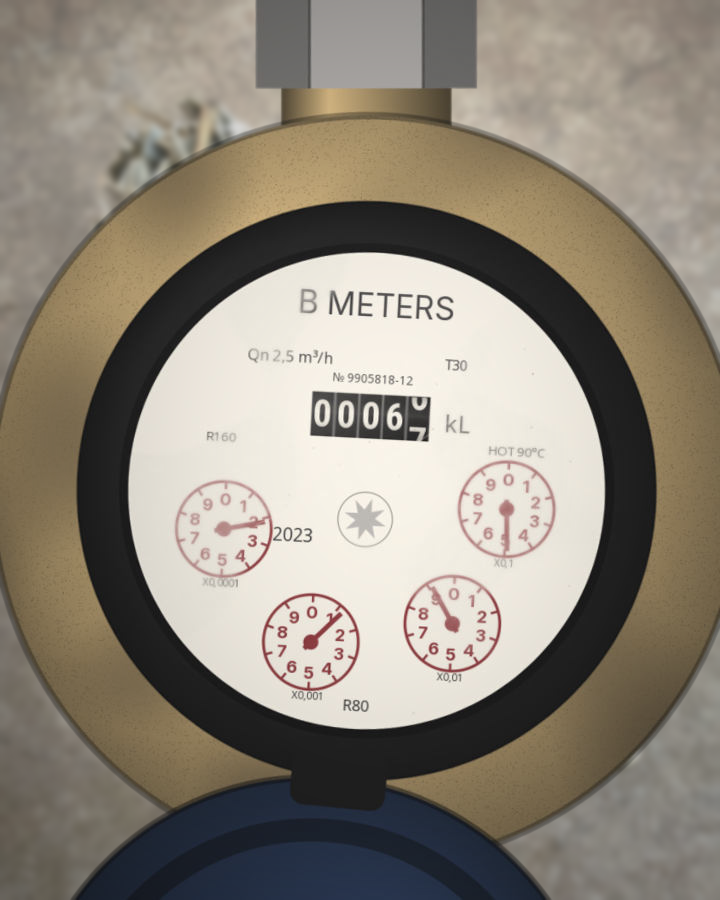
**66.4912** kL
